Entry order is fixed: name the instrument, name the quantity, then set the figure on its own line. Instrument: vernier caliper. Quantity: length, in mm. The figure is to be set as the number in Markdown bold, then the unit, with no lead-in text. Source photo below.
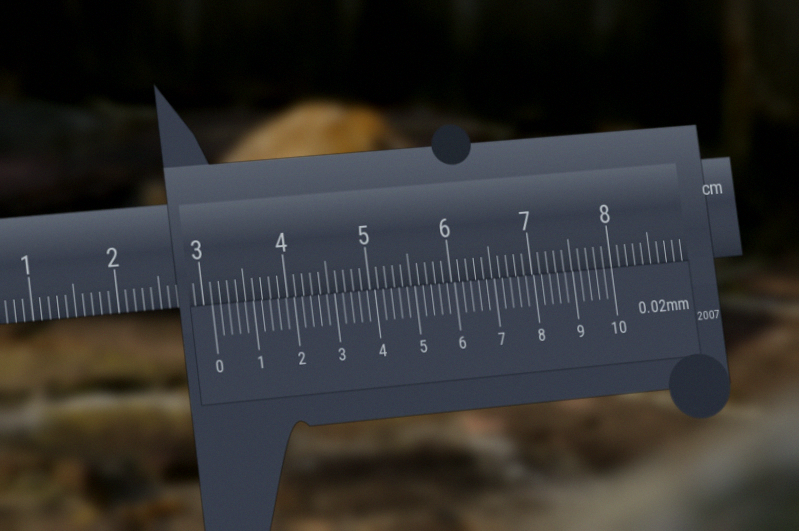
**31.0** mm
